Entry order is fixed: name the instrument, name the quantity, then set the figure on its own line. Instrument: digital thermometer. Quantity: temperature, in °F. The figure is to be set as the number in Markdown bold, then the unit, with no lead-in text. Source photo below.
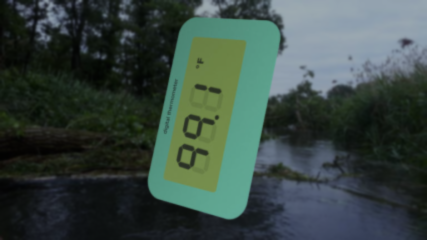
**99.1** °F
